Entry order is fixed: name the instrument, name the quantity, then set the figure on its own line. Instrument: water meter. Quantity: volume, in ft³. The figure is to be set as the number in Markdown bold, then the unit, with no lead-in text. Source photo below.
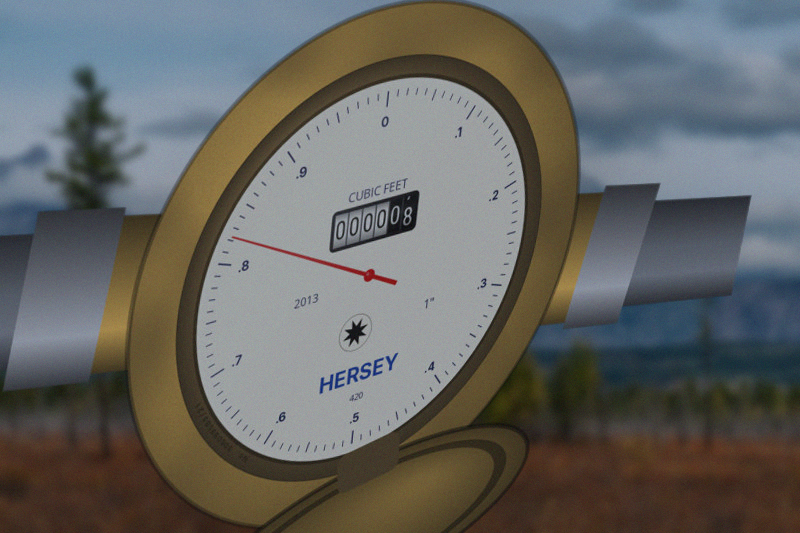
**7.82** ft³
